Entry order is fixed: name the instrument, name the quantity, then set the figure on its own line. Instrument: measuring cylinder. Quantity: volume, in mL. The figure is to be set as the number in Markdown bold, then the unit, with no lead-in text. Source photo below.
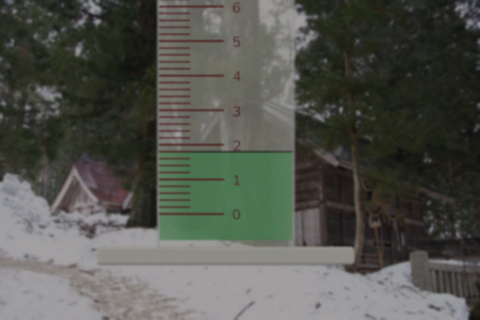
**1.8** mL
